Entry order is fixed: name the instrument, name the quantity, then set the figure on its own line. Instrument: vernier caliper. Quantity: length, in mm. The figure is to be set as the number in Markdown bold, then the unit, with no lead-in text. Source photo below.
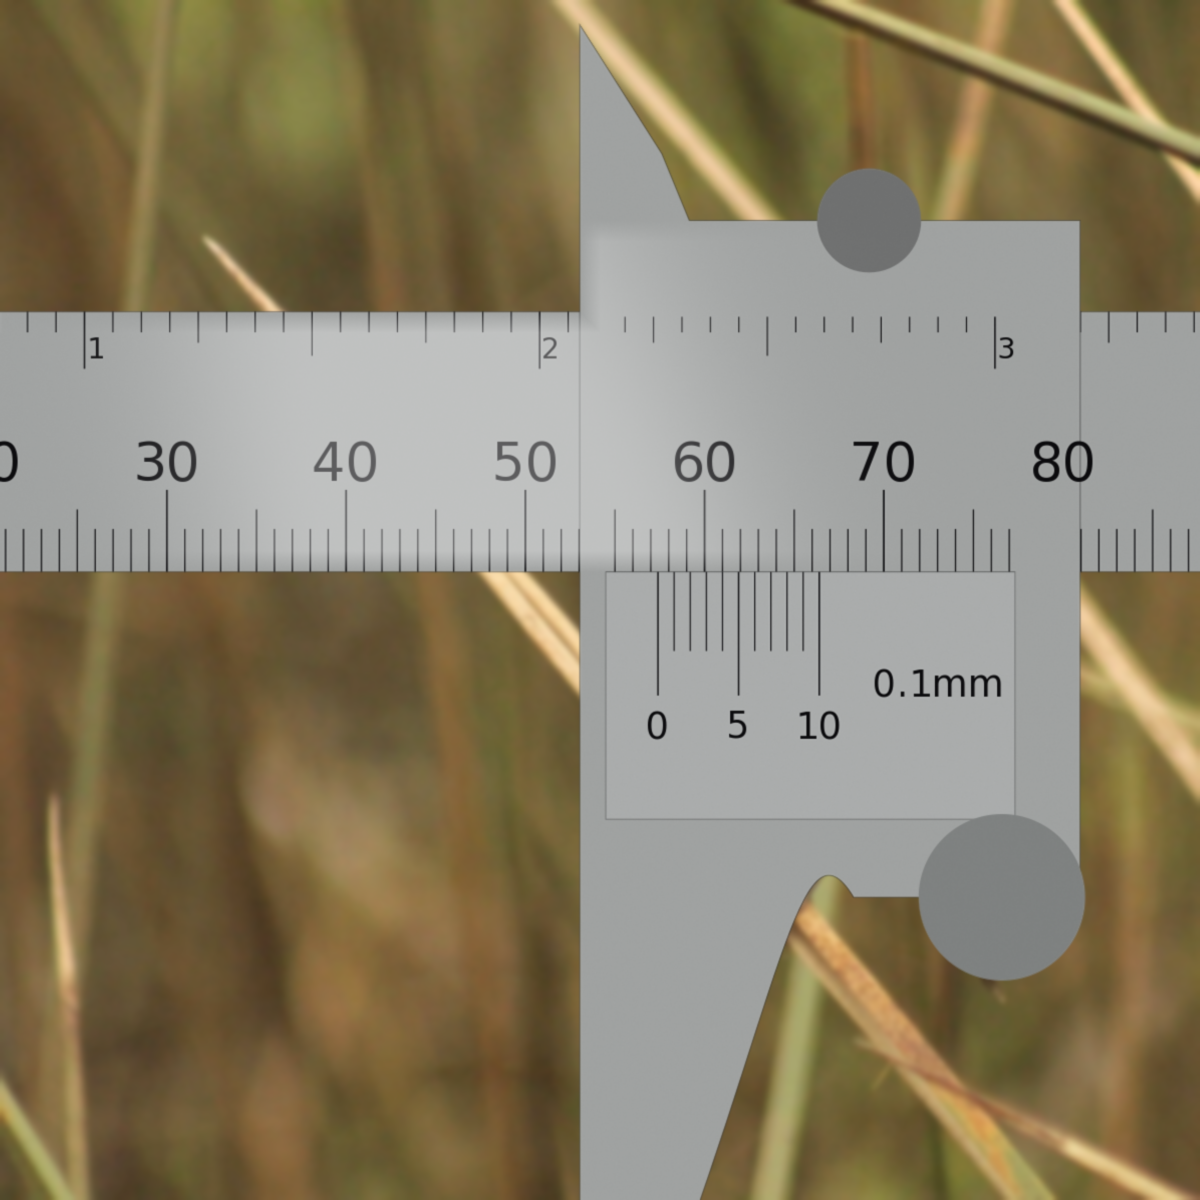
**57.4** mm
